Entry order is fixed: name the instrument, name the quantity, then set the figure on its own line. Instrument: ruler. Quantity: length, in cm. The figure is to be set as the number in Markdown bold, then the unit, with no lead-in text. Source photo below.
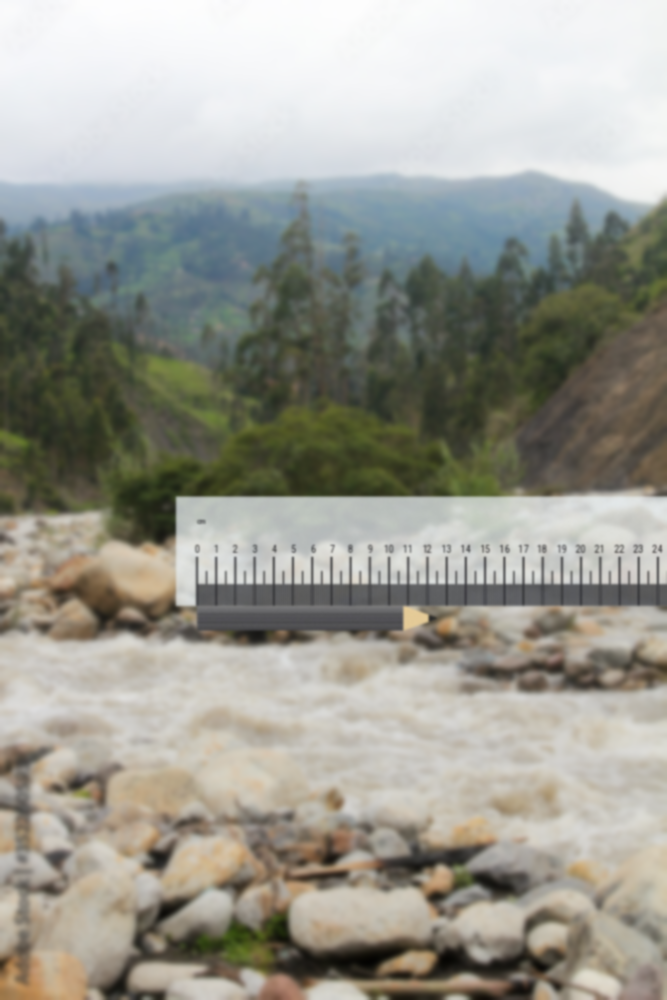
**12.5** cm
